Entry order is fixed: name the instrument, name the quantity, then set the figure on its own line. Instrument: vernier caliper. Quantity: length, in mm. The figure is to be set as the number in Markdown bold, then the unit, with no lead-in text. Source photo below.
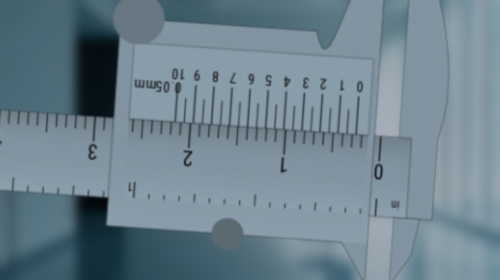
**2.6** mm
